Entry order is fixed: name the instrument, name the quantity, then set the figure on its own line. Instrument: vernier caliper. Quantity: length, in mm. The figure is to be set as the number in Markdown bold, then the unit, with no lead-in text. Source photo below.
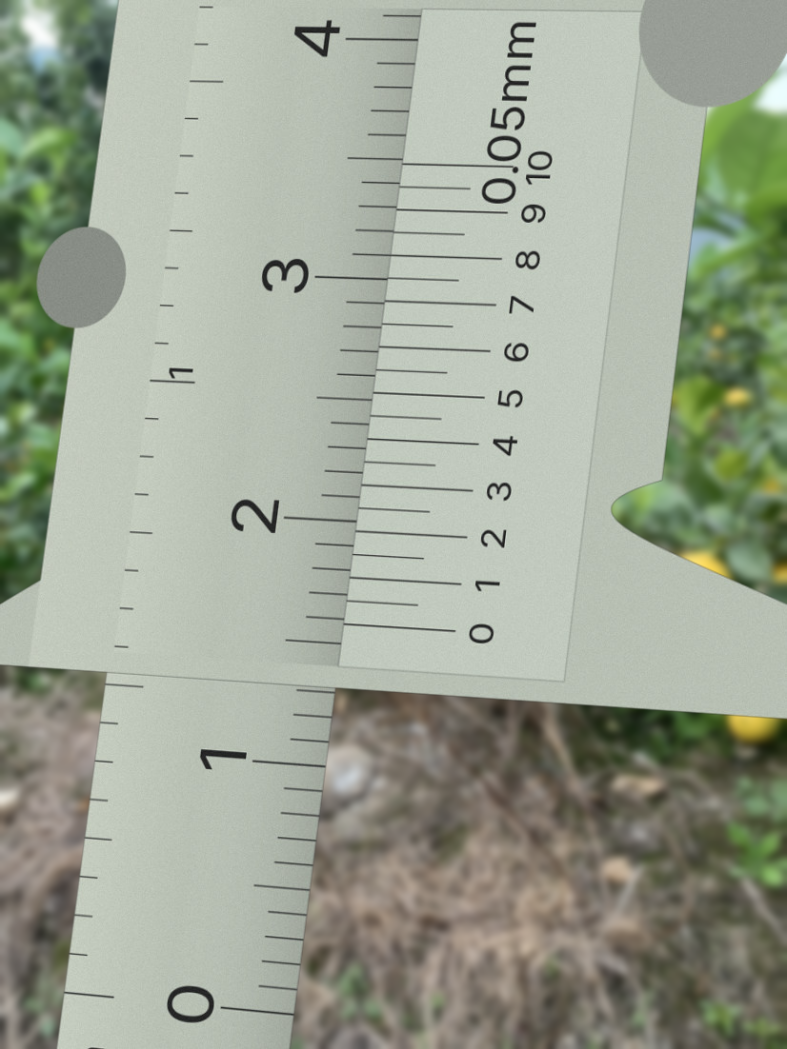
**15.80** mm
